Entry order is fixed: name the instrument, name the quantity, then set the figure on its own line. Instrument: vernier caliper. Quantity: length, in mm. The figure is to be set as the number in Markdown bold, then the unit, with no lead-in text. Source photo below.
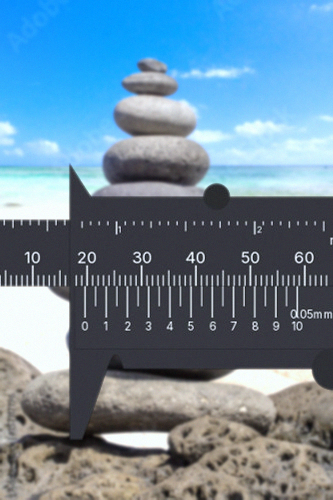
**19.6** mm
